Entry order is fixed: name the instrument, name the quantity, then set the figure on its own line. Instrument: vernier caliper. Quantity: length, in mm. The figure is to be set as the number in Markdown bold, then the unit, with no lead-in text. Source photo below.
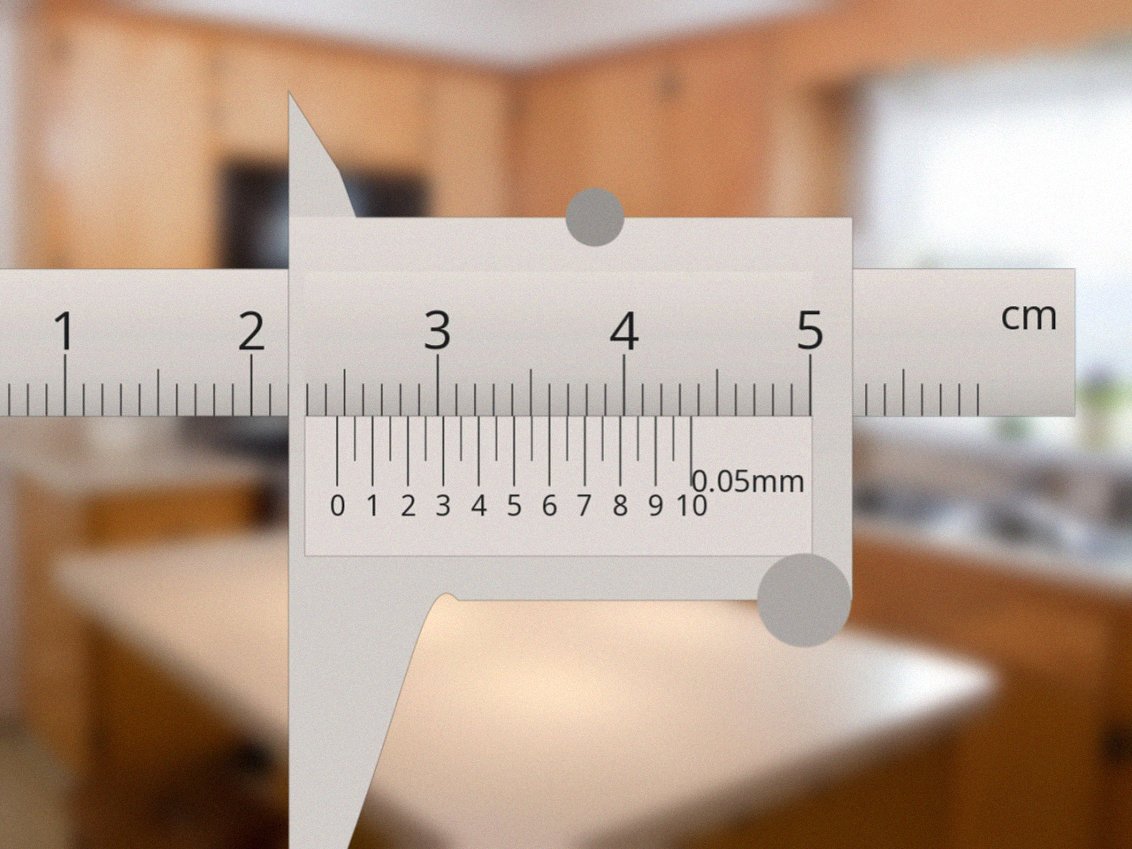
**24.6** mm
